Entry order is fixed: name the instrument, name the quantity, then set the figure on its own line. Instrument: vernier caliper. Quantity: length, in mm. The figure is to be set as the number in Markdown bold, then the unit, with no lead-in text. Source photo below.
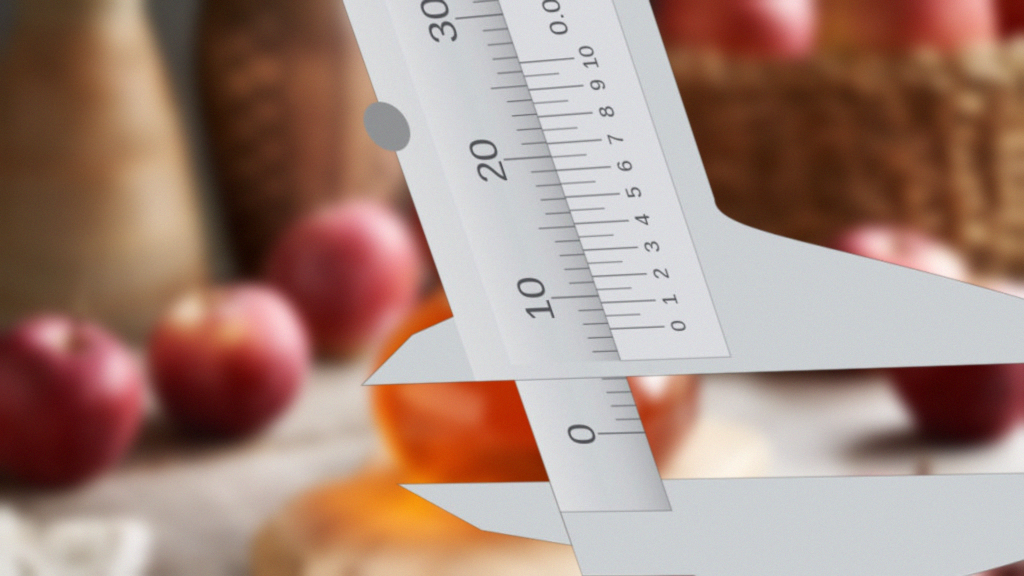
**7.6** mm
